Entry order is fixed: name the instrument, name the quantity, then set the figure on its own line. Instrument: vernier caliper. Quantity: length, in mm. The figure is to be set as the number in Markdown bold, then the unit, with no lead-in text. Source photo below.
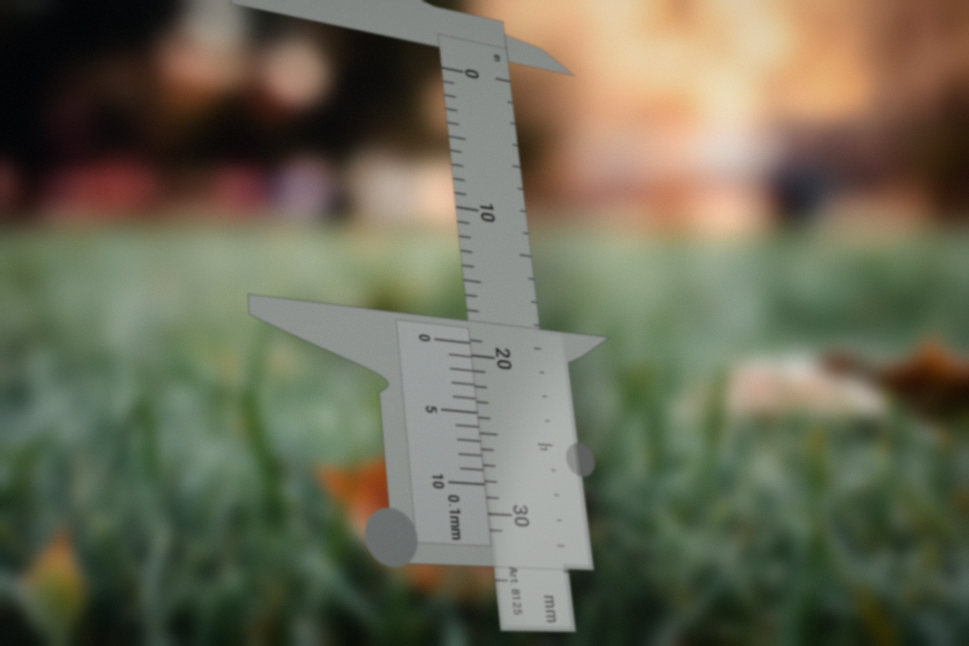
**19.2** mm
